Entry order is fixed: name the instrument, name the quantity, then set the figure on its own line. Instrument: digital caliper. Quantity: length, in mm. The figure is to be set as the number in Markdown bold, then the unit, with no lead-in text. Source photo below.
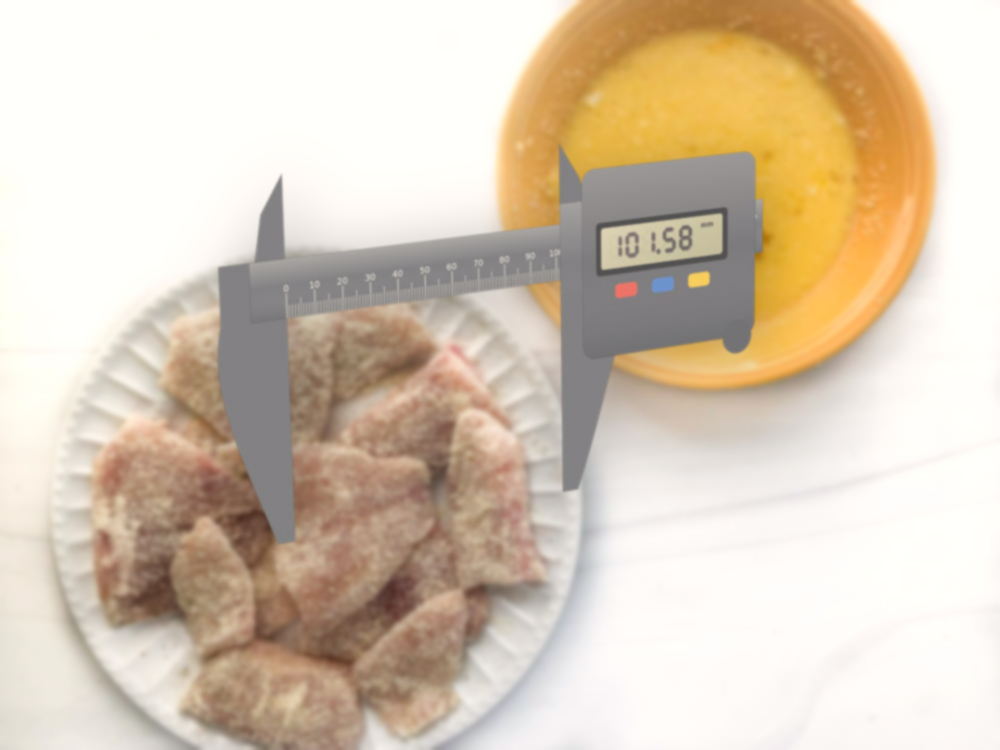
**101.58** mm
